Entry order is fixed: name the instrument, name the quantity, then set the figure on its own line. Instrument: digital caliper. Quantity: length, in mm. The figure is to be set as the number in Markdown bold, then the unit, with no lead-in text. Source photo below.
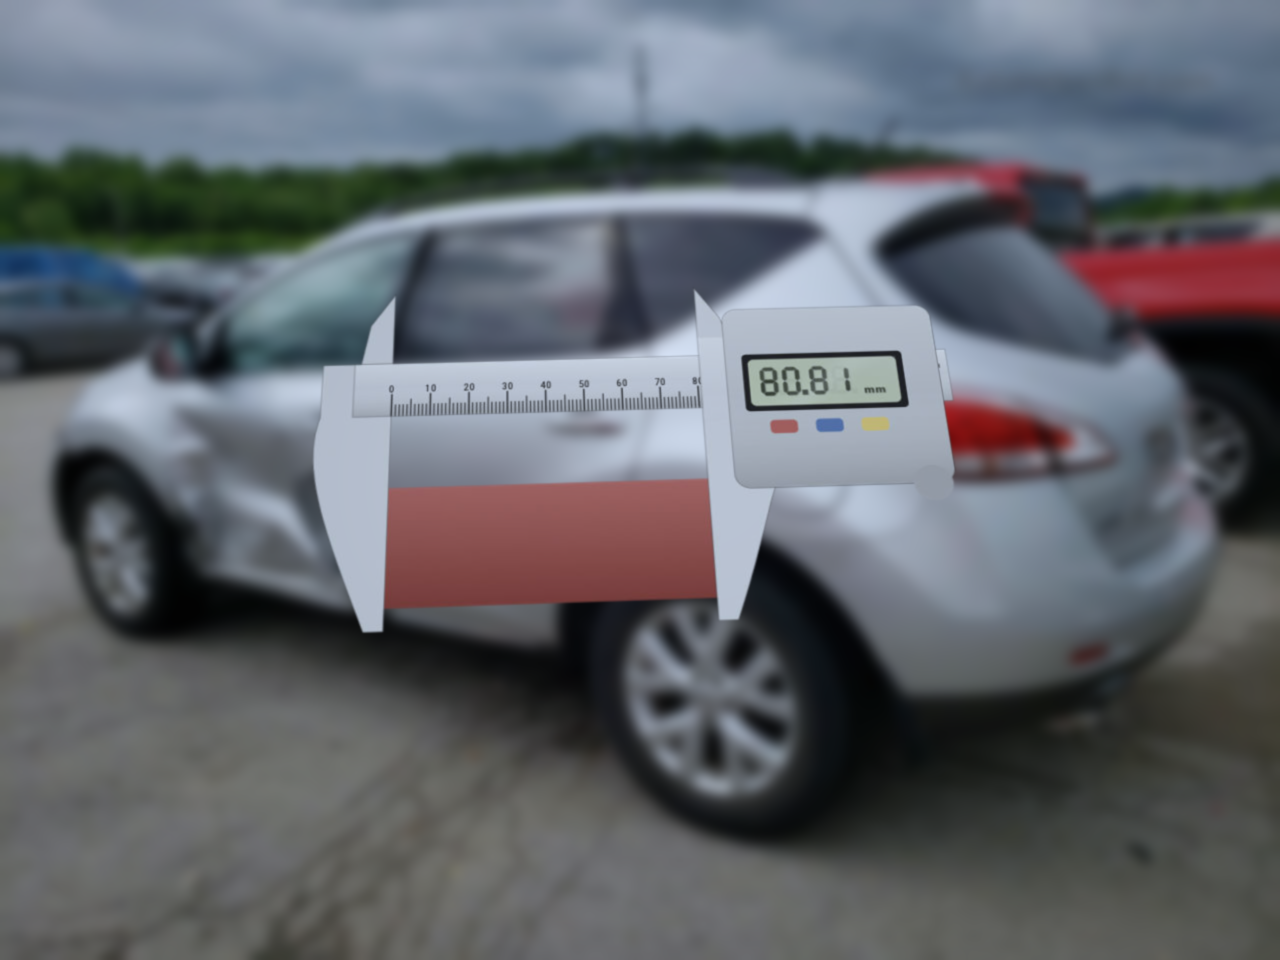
**80.81** mm
